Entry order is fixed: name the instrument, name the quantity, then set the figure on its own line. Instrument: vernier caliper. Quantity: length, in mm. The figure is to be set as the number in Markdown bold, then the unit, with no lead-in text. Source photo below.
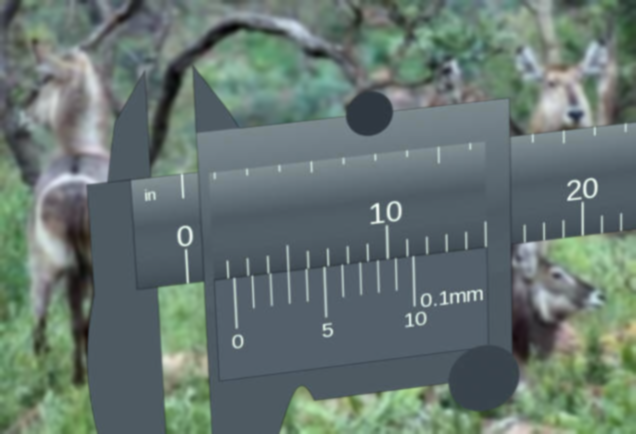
**2.3** mm
